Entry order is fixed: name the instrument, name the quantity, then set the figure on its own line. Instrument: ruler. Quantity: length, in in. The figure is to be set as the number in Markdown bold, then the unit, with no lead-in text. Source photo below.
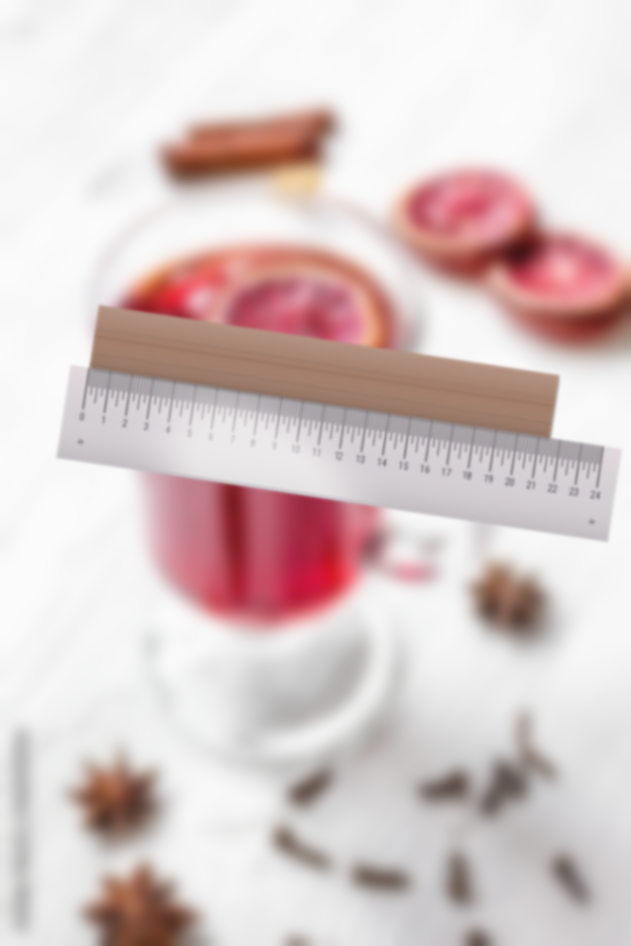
**21.5** in
